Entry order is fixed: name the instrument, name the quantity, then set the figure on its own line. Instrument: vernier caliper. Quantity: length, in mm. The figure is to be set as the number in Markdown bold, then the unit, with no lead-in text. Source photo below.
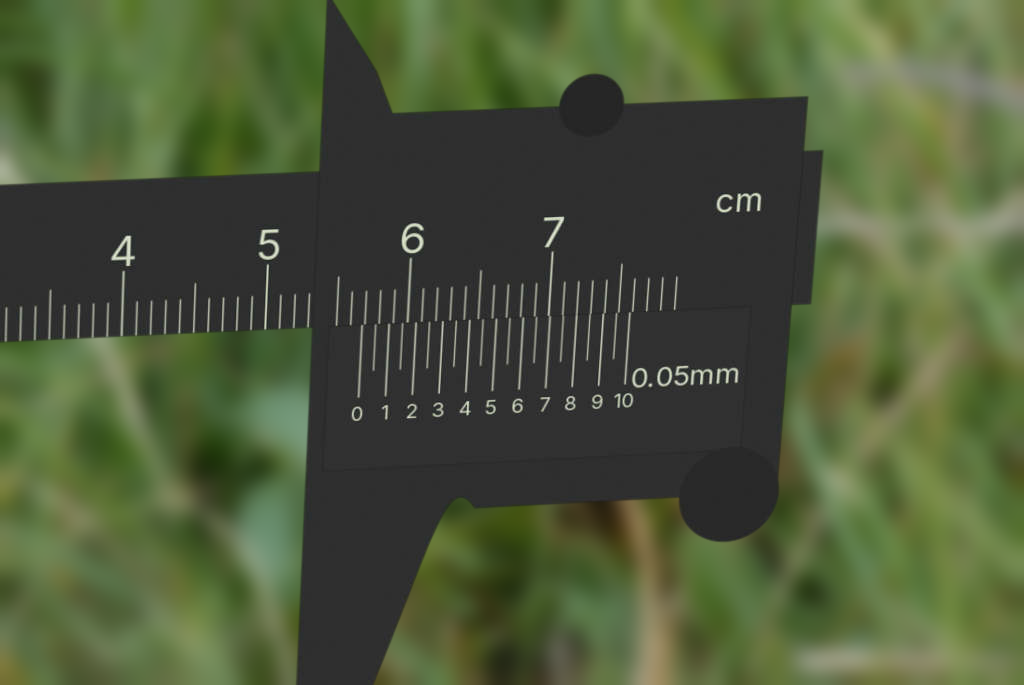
**56.8** mm
